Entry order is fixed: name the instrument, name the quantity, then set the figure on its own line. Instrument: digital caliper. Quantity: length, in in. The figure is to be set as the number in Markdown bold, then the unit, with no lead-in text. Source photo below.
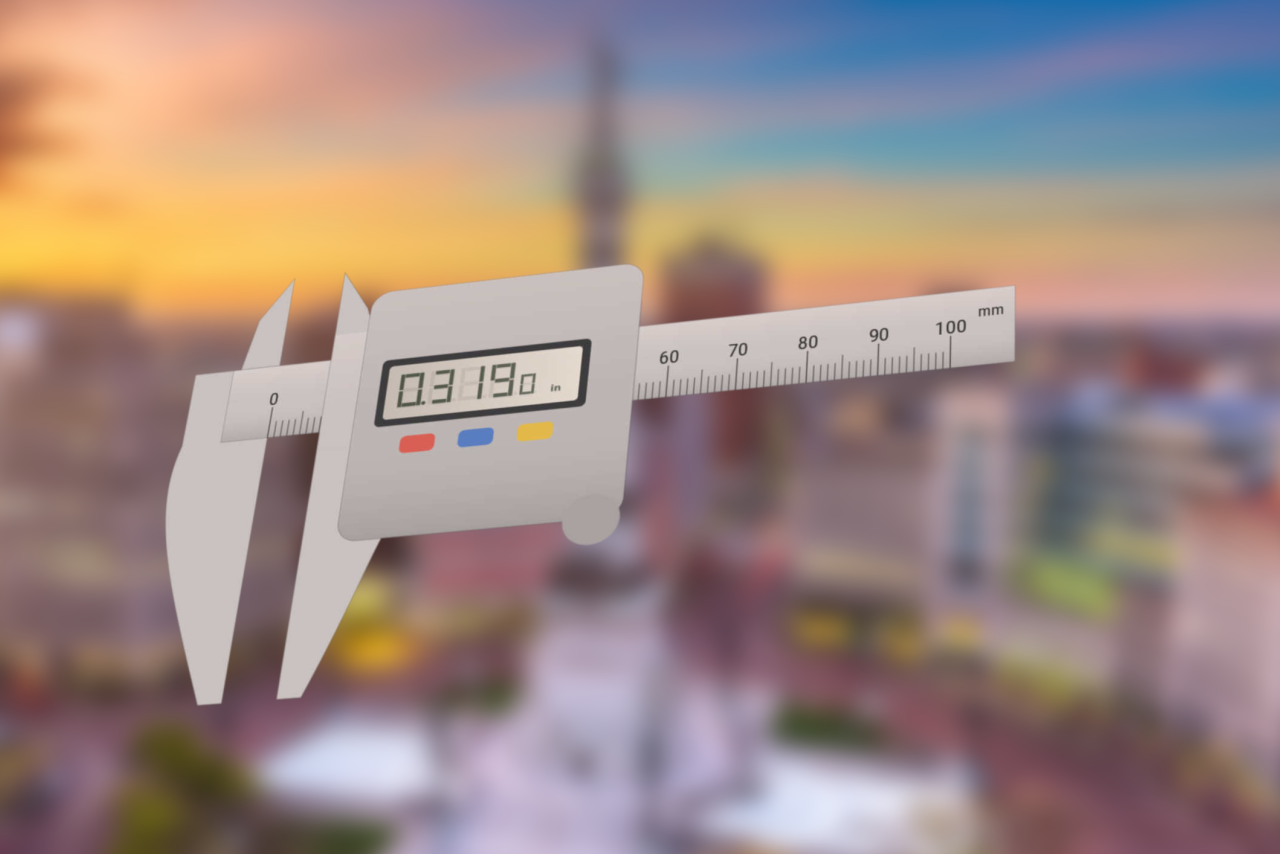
**0.3190** in
